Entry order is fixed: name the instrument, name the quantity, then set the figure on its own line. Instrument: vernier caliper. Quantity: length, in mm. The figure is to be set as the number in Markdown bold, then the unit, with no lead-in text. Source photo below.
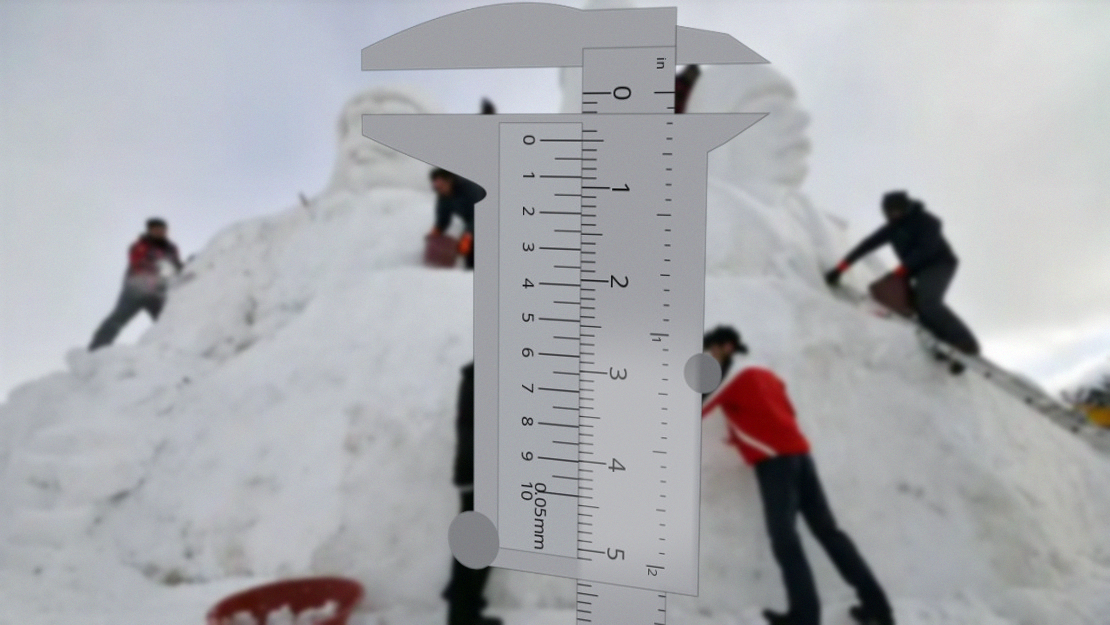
**5.0** mm
